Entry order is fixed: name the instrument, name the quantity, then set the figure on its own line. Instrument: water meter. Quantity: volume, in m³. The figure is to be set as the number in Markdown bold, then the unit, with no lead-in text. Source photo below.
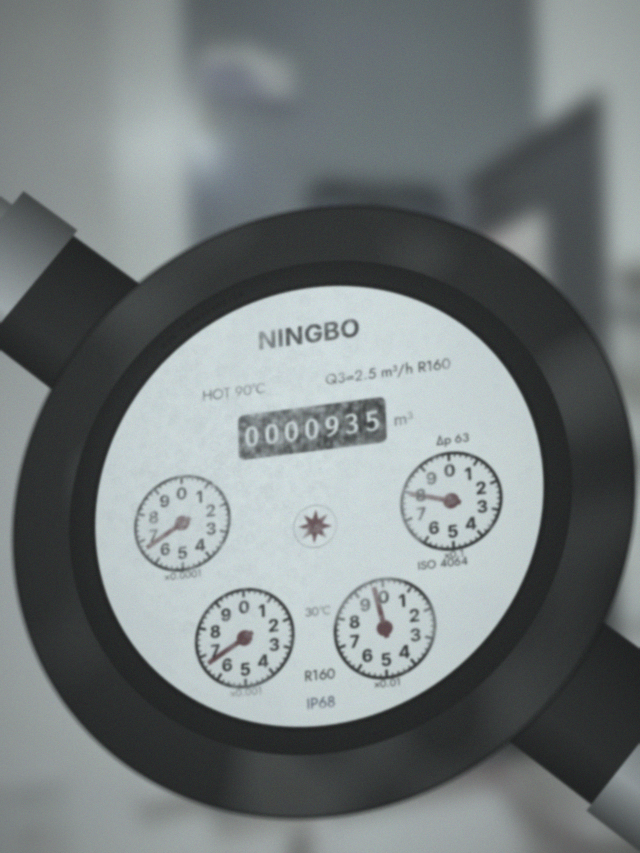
**935.7966** m³
